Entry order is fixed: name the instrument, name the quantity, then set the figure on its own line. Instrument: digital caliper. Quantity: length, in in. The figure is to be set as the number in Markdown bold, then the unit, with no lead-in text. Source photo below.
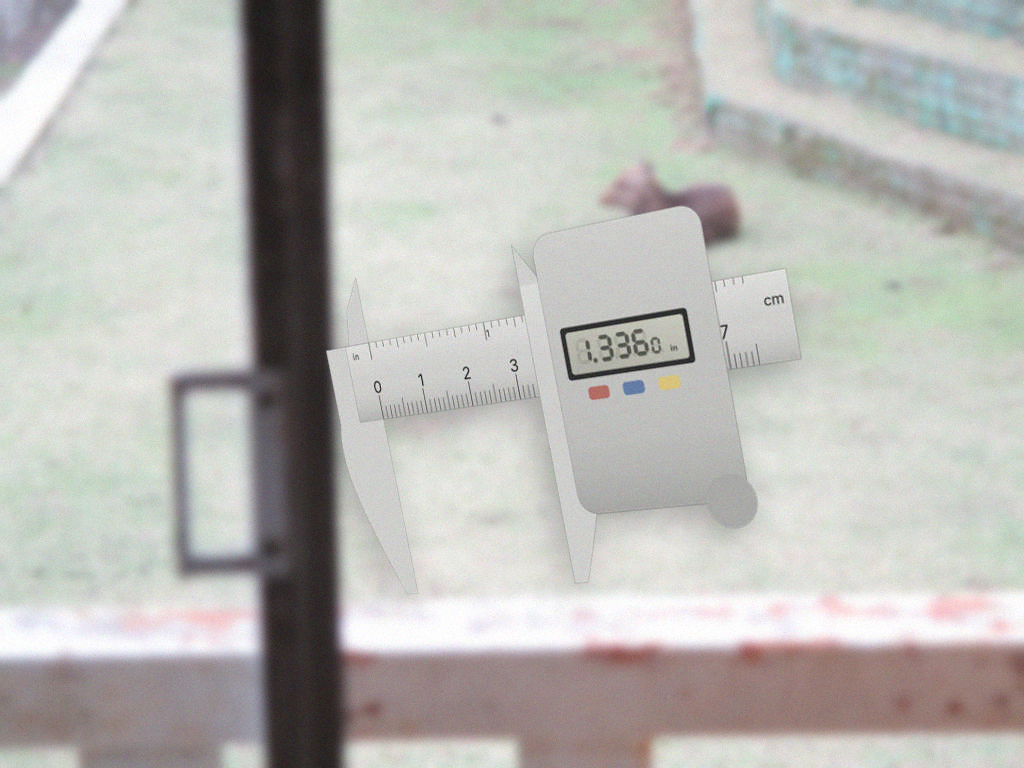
**1.3360** in
